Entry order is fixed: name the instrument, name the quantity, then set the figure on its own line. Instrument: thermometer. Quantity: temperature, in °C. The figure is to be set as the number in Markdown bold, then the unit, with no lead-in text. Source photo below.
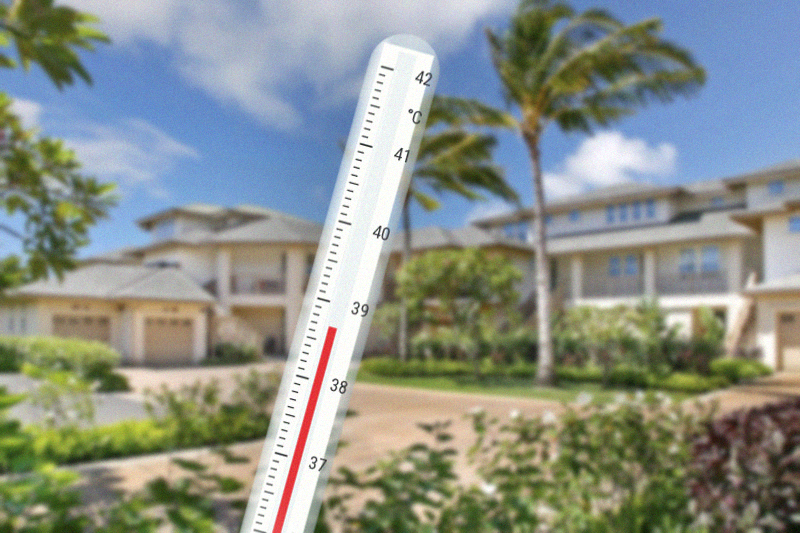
**38.7** °C
